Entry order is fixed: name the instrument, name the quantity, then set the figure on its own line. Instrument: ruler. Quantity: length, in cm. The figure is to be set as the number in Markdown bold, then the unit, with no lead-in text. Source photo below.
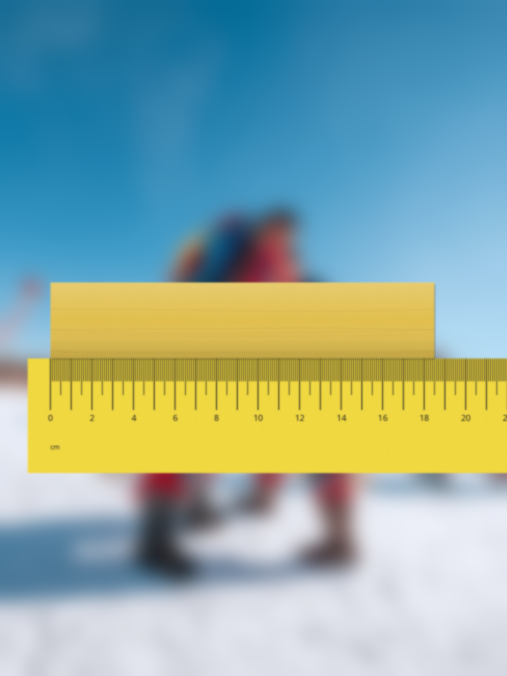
**18.5** cm
